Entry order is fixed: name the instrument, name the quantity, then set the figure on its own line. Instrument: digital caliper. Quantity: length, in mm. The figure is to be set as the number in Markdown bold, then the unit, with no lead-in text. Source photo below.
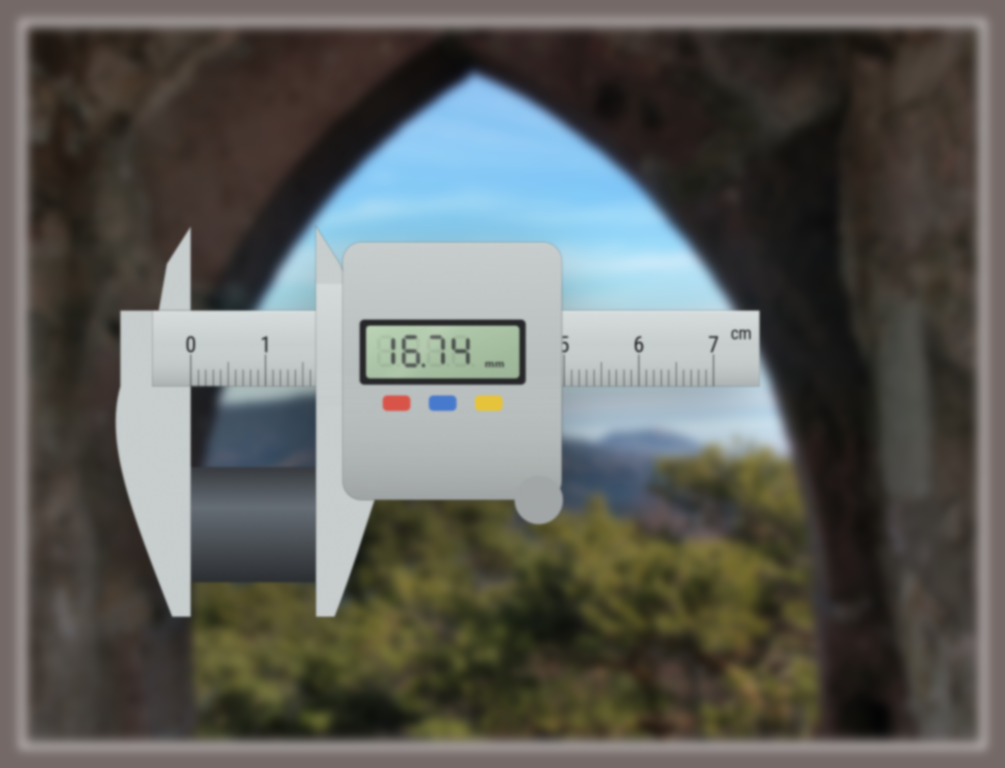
**16.74** mm
